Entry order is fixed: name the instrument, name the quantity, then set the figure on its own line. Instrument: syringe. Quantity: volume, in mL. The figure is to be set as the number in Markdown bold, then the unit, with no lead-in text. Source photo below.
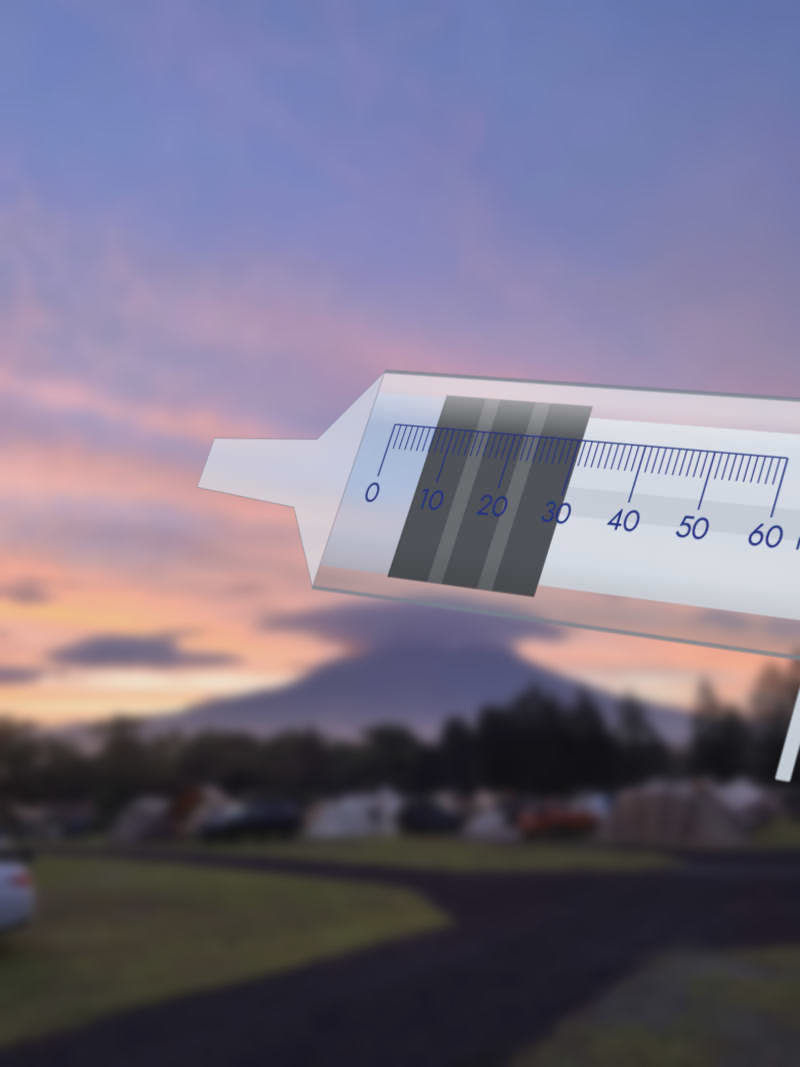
**7** mL
